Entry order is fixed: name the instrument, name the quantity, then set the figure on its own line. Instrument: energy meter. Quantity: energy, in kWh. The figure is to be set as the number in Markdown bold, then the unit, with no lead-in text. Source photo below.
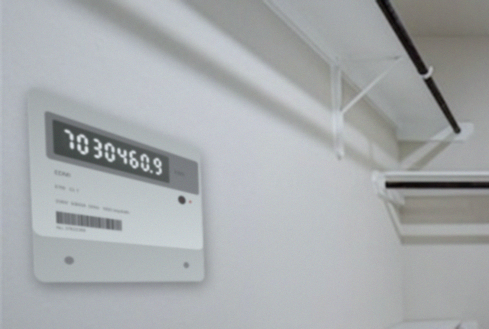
**7030460.9** kWh
